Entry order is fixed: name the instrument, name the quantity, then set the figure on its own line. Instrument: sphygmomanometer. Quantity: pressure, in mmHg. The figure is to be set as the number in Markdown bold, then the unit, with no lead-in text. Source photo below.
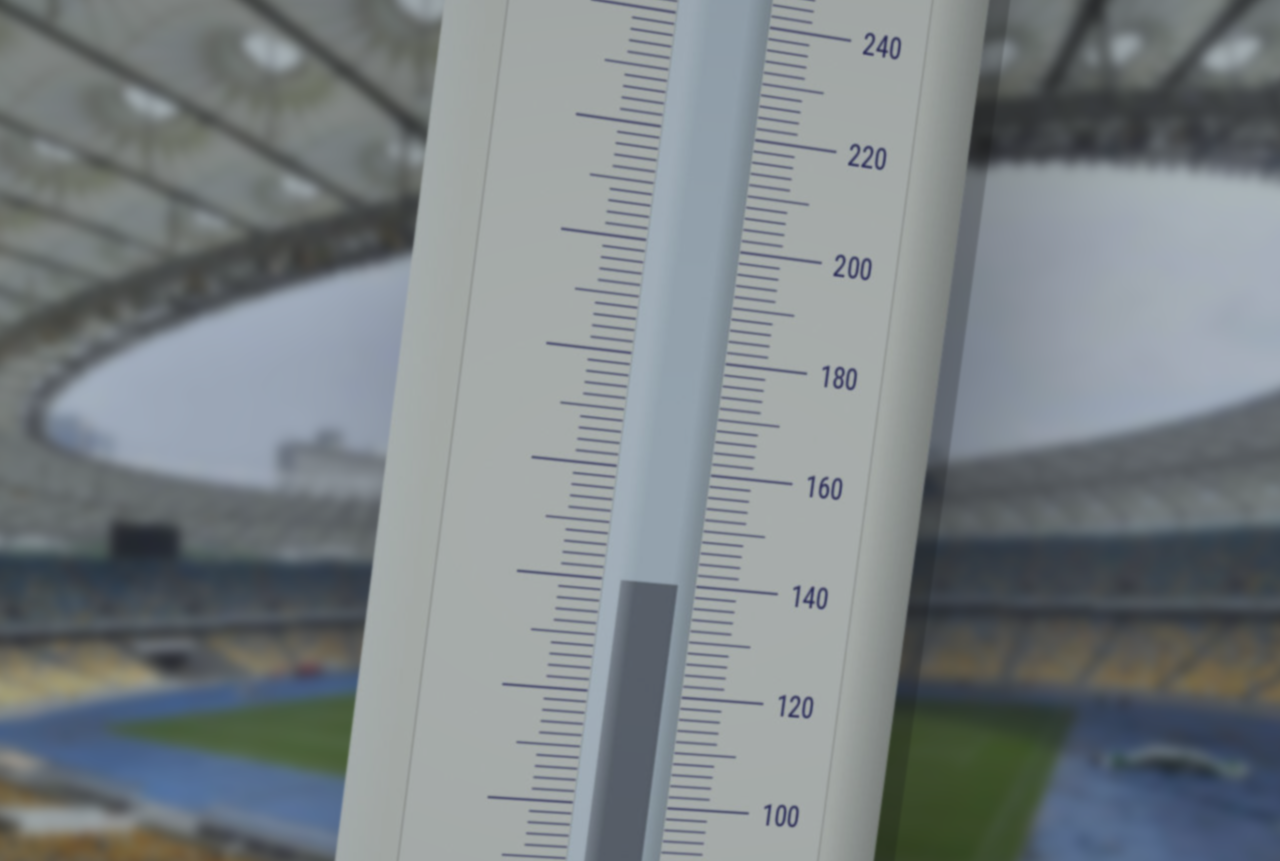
**140** mmHg
